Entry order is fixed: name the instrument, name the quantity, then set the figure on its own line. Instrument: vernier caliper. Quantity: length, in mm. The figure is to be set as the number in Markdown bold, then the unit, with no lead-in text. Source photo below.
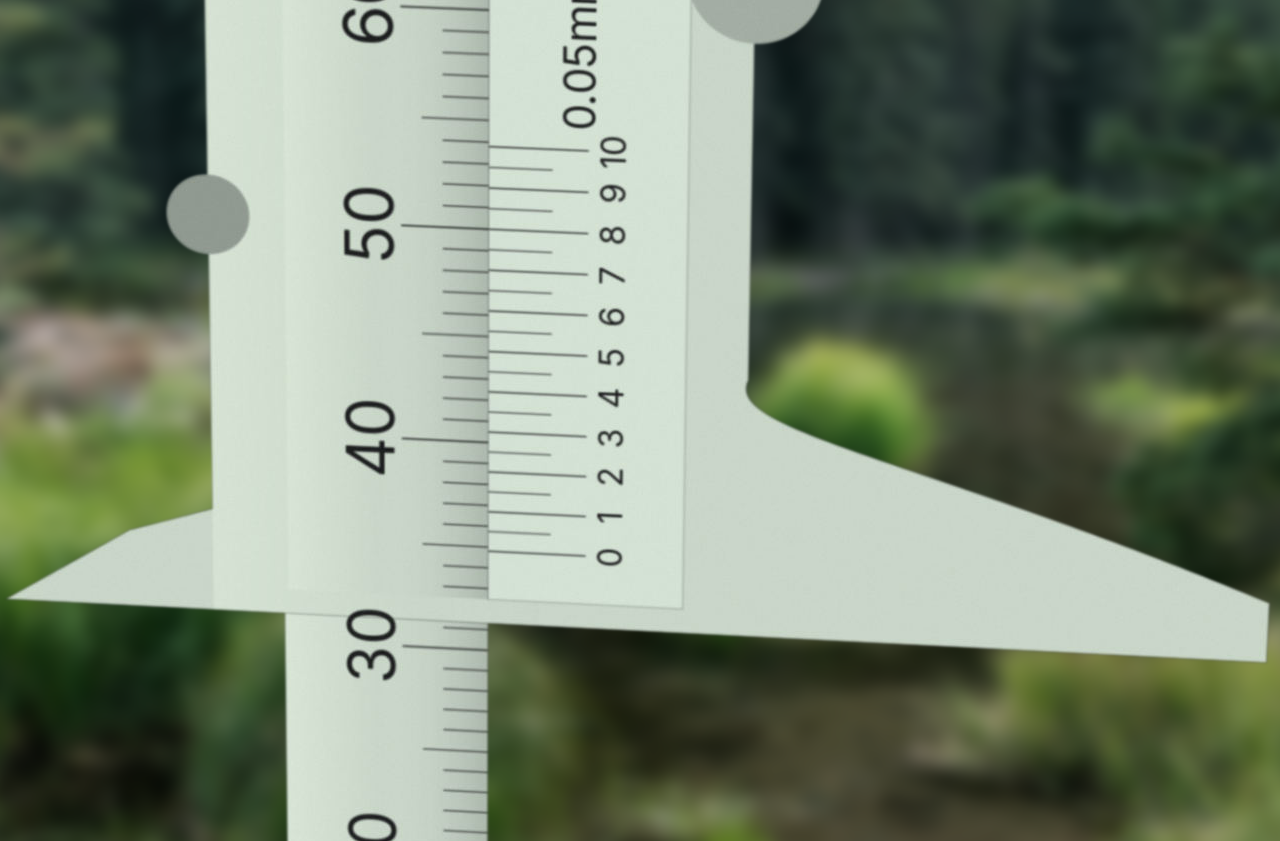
**34.8** mm
